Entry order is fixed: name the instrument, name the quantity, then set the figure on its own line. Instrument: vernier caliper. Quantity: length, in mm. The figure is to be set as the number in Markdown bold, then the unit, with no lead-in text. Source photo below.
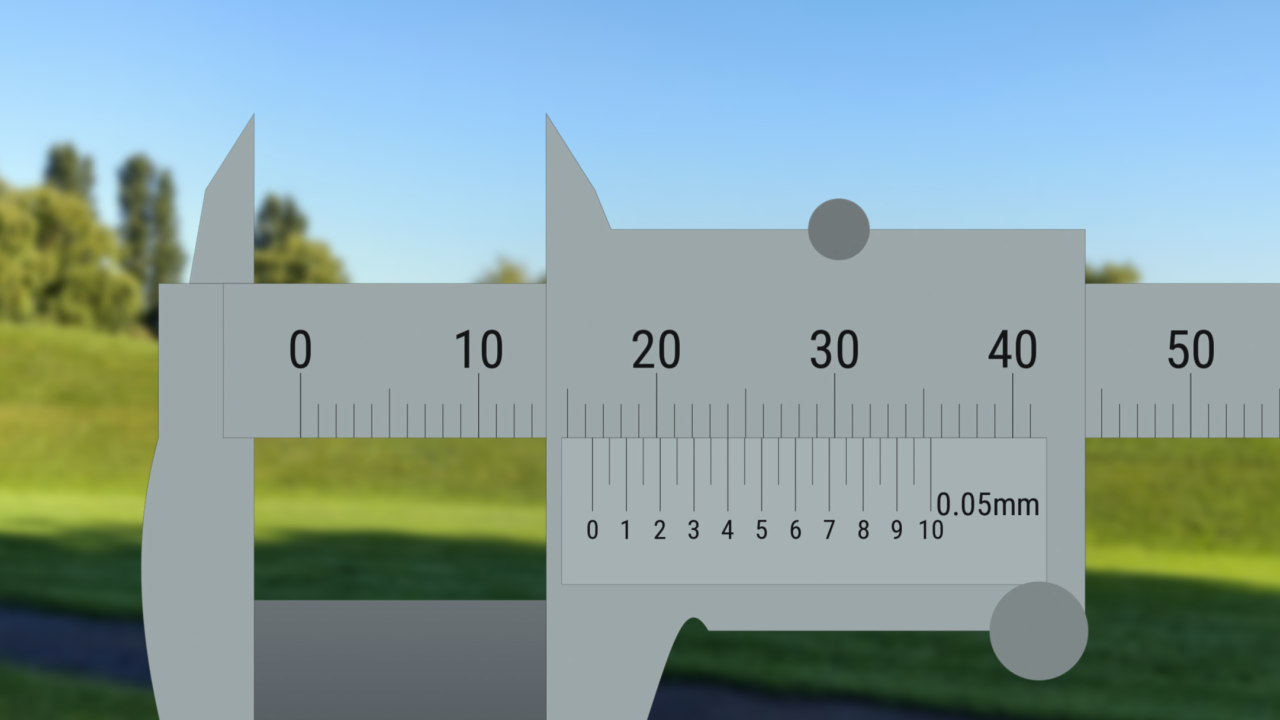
**16.4** mm
